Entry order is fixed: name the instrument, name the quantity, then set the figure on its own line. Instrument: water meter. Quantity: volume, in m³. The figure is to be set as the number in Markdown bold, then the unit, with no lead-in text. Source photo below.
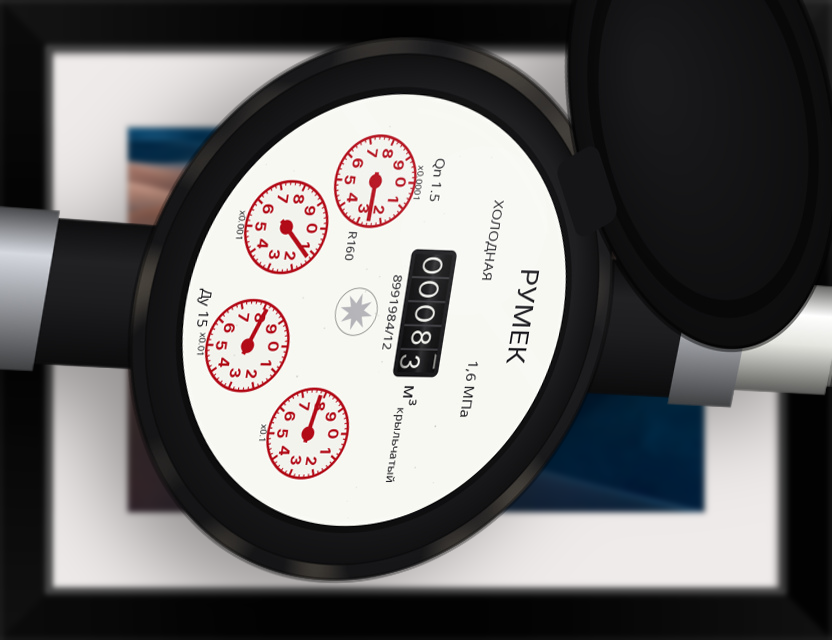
**82.7812** m³
